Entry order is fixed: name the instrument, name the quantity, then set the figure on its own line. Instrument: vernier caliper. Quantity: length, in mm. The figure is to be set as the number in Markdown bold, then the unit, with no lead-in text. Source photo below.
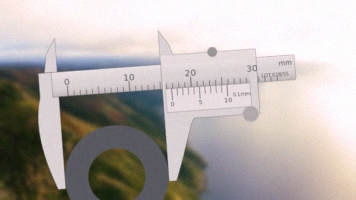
**16.8** mm
